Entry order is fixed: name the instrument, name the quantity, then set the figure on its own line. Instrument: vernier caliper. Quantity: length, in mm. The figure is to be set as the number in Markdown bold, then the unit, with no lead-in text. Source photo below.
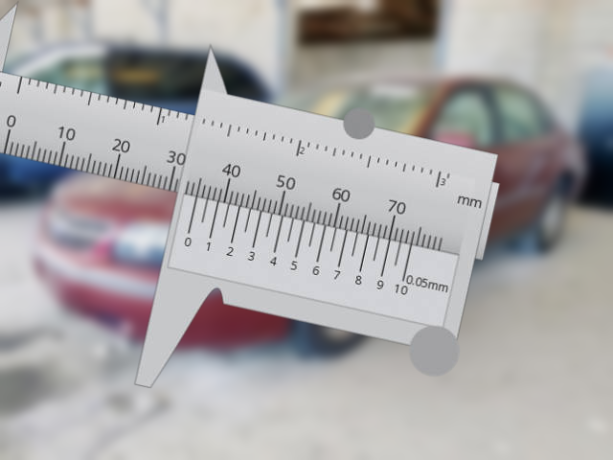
**35.0** mm
